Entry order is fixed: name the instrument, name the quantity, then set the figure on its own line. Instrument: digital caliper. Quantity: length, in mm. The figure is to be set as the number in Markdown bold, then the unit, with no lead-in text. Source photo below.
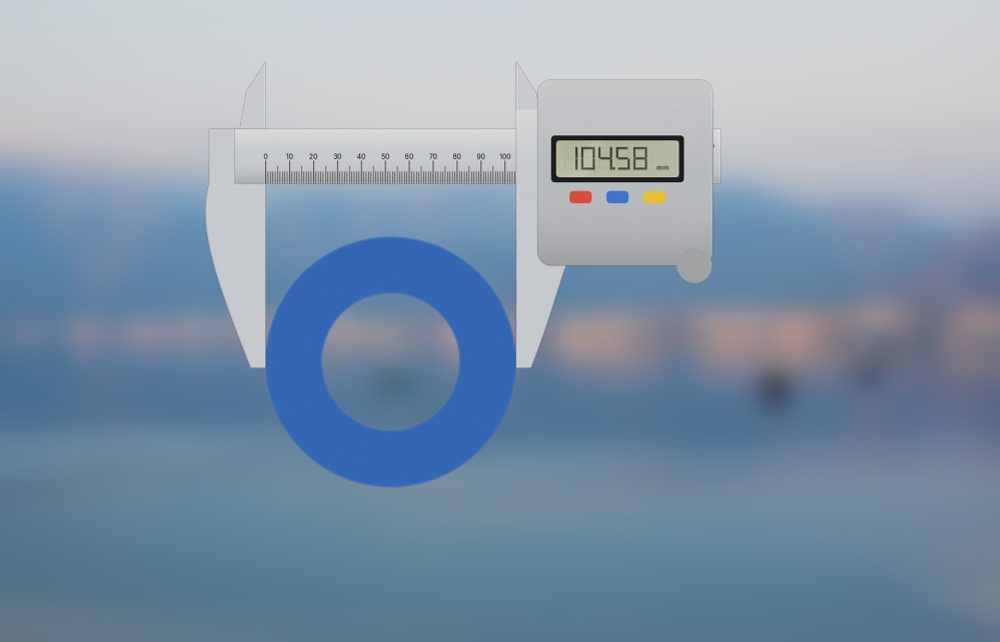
**104.58** mm
